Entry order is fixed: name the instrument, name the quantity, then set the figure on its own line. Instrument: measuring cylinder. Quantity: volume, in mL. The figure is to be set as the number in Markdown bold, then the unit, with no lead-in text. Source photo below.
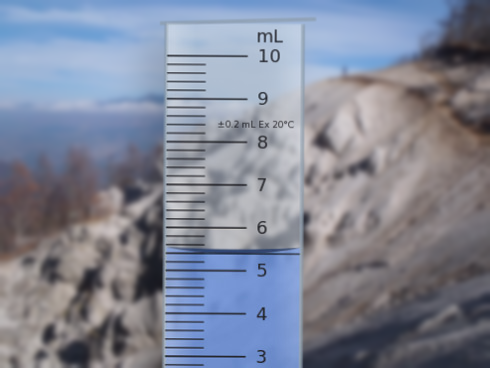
**5.4** mL
